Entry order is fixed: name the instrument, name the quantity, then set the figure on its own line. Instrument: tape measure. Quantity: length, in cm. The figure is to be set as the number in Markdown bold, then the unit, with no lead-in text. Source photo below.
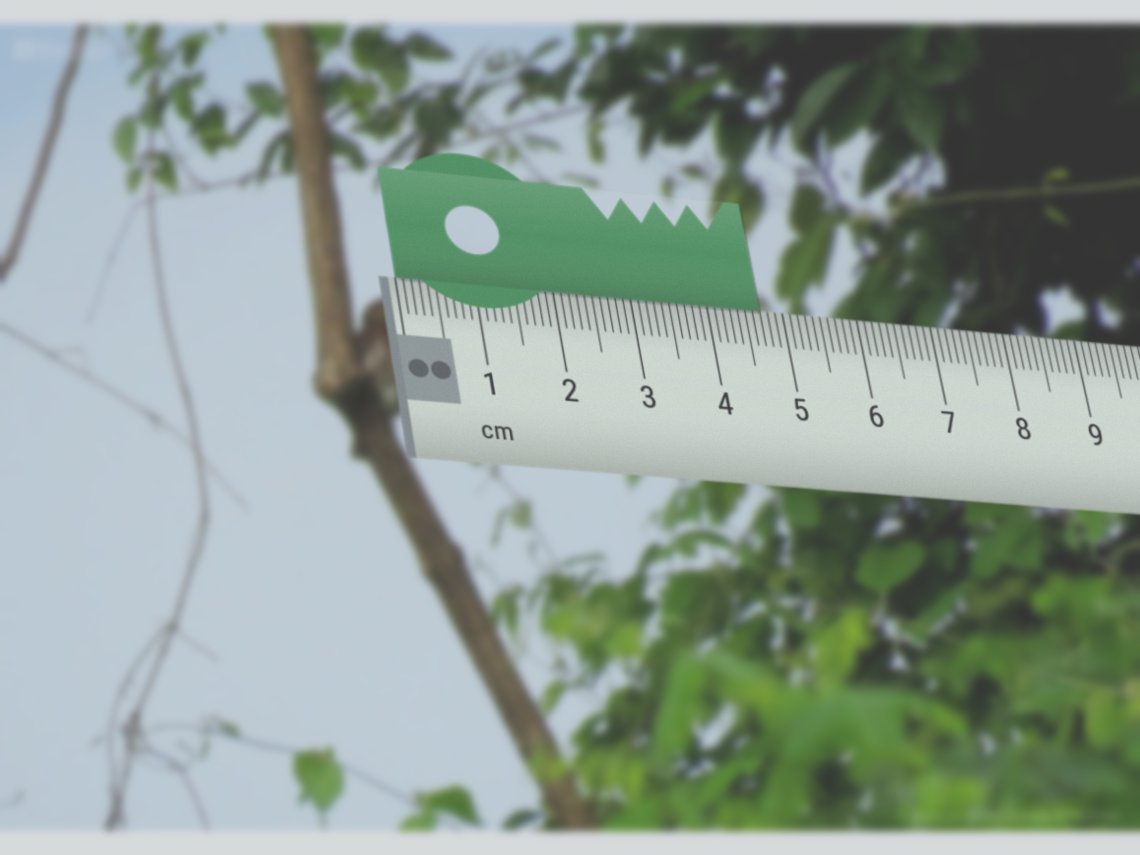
**4.7** cm
